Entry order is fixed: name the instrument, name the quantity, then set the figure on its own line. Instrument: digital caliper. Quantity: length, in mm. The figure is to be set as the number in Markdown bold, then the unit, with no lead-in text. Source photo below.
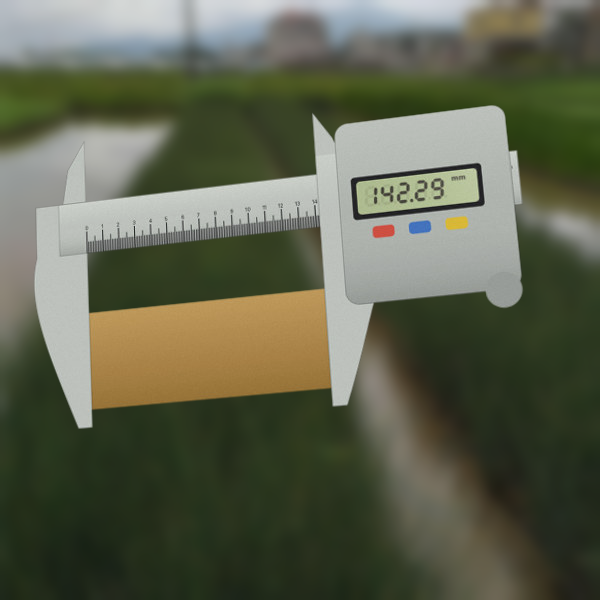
**142.29** mm
